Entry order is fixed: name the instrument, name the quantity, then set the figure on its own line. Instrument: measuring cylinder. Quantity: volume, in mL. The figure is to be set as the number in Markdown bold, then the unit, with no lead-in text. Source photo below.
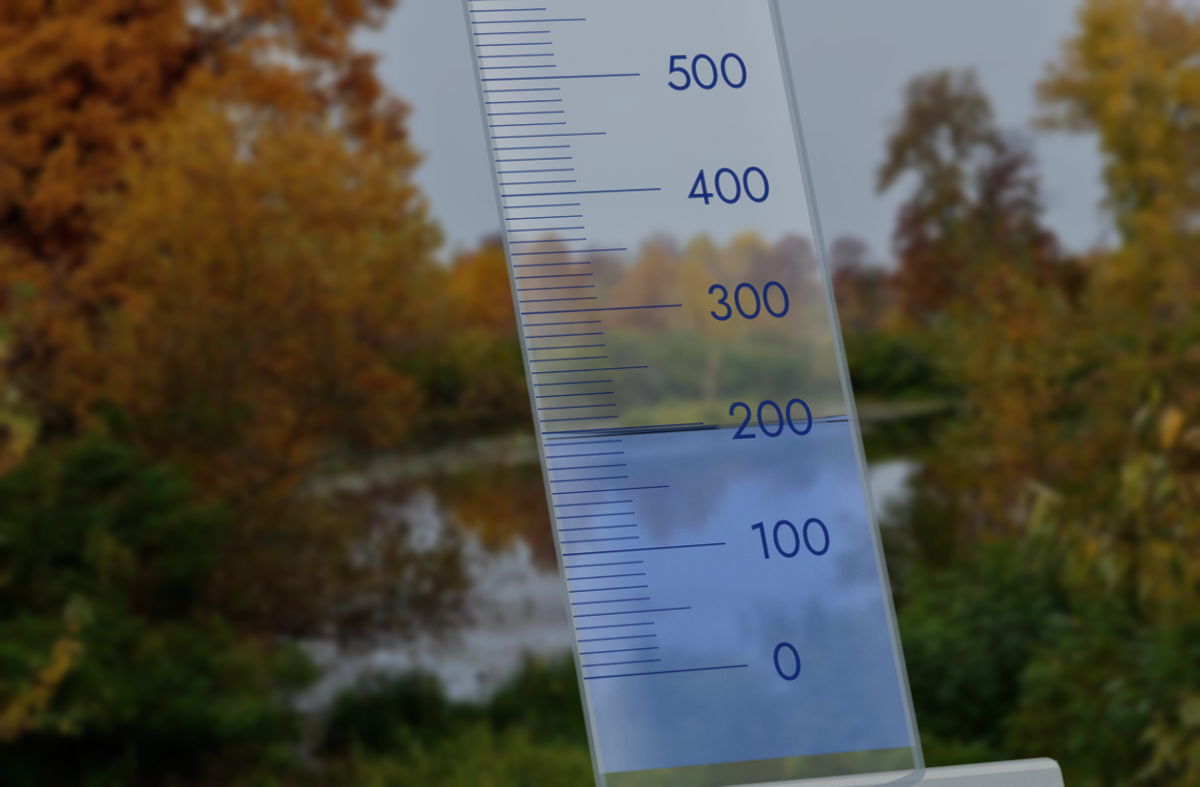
**195** mL
